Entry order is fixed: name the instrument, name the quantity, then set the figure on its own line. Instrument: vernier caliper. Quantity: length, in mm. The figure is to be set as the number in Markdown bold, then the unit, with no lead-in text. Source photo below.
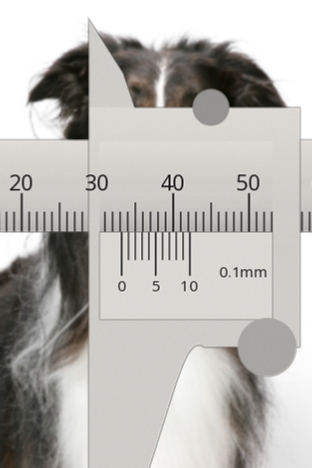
**33.2** mm
